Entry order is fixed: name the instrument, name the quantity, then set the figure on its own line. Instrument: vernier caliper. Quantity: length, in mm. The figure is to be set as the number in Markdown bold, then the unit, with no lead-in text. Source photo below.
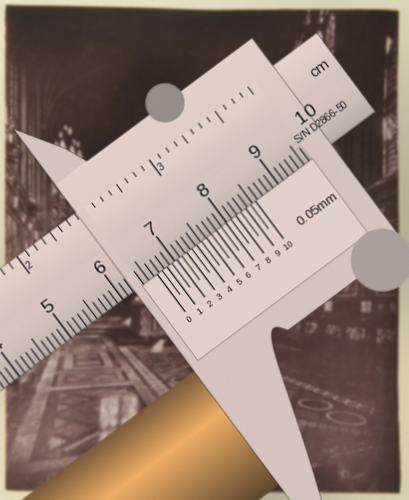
**66.6** mm
